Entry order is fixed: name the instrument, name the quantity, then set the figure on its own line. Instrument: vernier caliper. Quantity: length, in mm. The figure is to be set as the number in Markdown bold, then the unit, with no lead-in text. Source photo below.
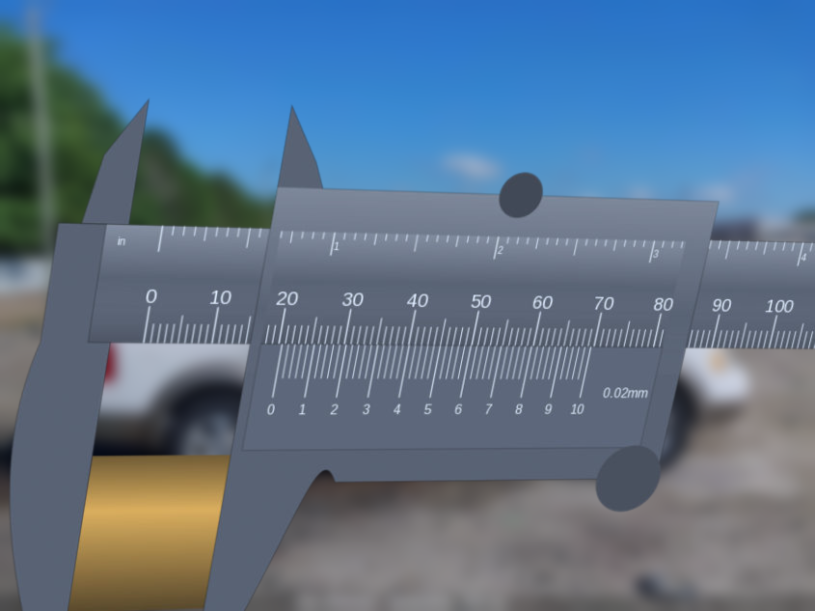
**20.5** mm
